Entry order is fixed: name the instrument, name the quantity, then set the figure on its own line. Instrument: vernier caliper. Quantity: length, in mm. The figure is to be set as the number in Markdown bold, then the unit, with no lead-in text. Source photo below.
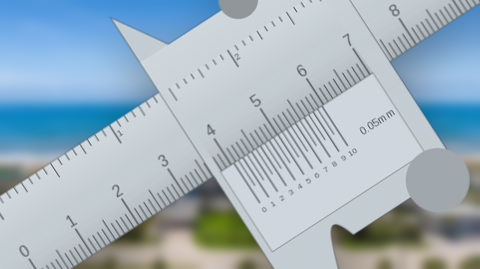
**40.6** mm
